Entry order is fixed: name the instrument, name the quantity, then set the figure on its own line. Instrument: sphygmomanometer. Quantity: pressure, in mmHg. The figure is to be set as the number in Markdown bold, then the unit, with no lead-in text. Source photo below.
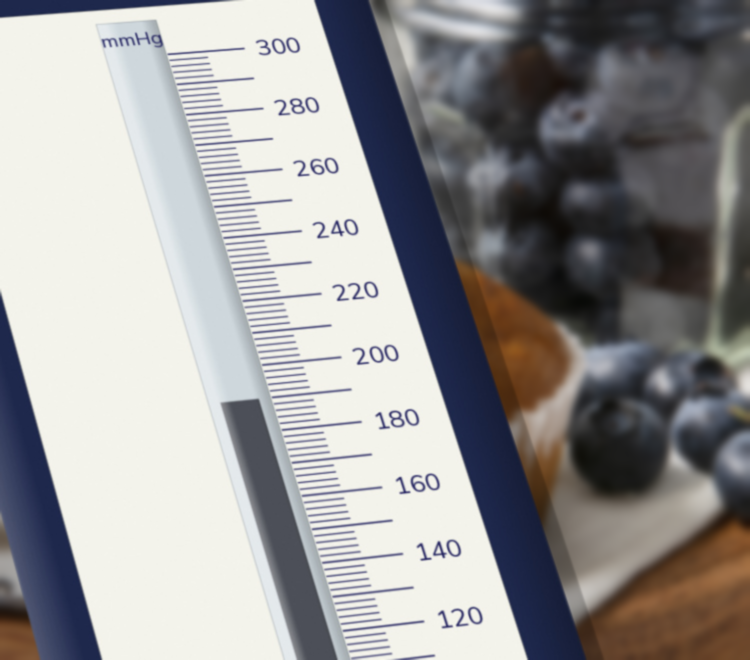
**190** mmHg
